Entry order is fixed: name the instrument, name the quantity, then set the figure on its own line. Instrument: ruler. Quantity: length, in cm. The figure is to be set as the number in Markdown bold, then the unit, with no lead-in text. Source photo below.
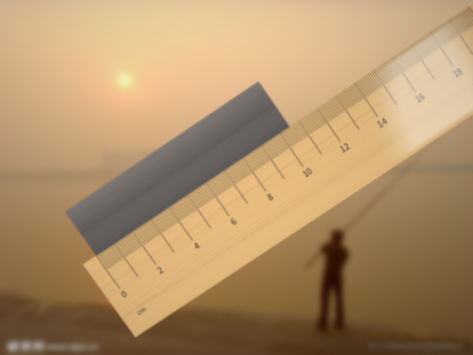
**10.5** cm
